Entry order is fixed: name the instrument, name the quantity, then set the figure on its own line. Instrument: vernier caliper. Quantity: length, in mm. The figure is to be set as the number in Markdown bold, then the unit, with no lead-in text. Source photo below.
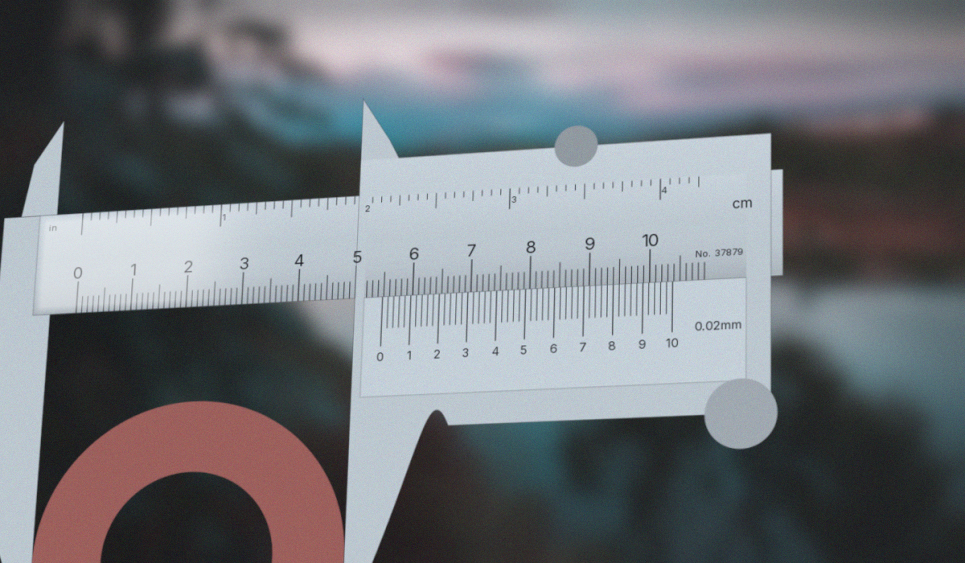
**54.8** mm
